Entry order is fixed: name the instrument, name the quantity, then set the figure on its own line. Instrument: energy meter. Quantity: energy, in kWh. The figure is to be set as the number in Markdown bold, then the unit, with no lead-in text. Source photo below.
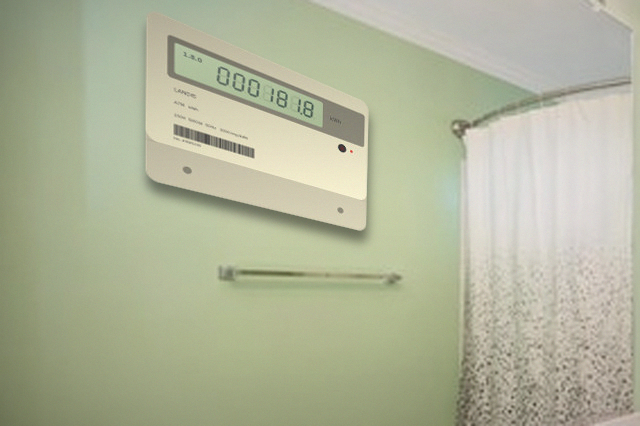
**181.8** kWh
